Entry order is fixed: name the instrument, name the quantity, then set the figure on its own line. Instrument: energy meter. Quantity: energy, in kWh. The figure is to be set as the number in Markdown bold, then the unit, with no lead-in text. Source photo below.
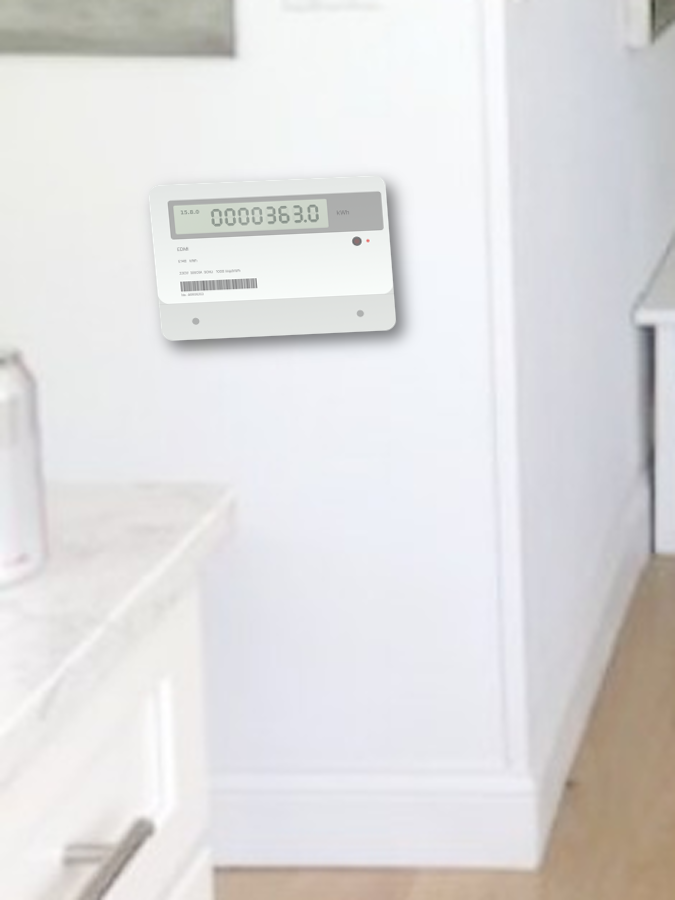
**363.0** kWh
